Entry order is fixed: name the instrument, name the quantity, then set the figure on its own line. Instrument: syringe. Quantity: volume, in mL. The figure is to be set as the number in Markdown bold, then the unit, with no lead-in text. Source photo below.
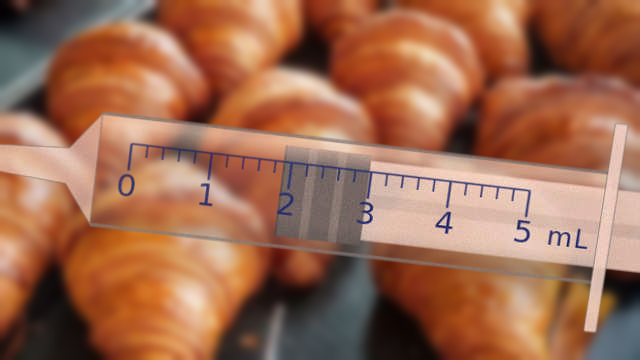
**1.9** mL
